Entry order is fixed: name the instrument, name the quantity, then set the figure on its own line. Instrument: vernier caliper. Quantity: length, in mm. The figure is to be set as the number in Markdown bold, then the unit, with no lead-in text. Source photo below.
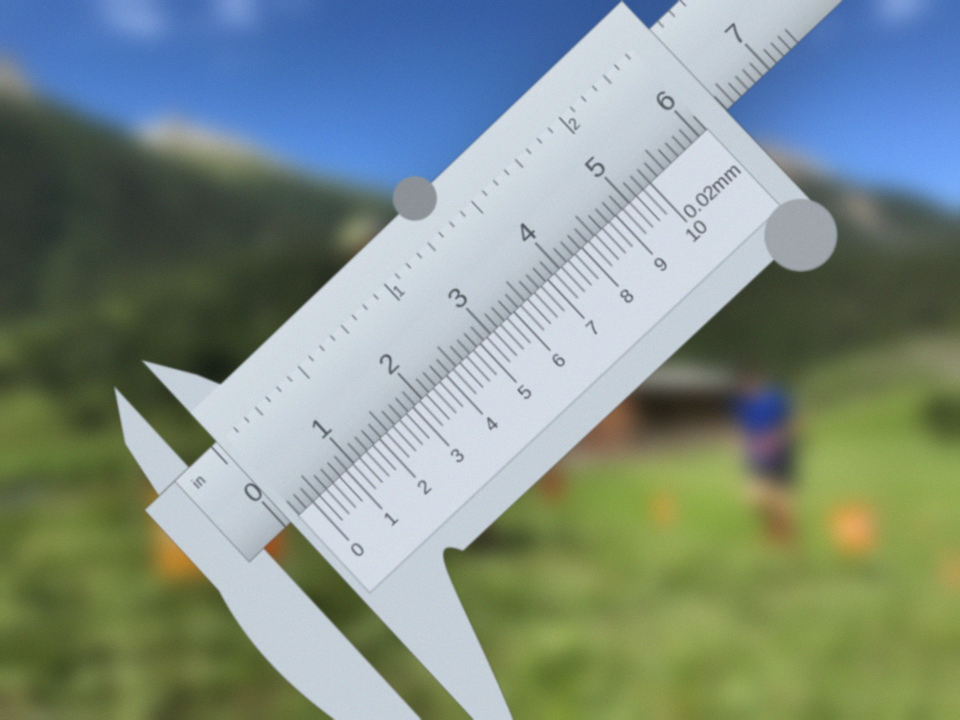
**4.0** mm
